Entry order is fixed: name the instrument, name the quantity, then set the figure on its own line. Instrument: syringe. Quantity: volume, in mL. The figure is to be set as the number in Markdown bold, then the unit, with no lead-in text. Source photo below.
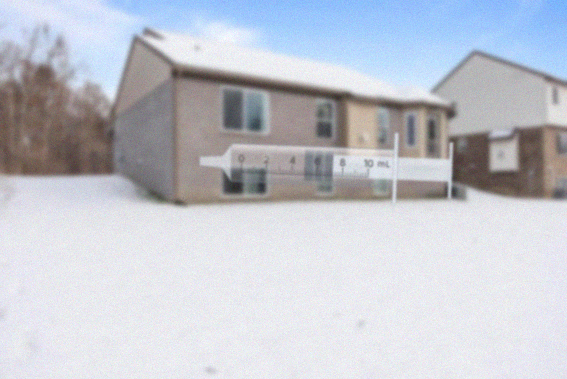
**5** mL
